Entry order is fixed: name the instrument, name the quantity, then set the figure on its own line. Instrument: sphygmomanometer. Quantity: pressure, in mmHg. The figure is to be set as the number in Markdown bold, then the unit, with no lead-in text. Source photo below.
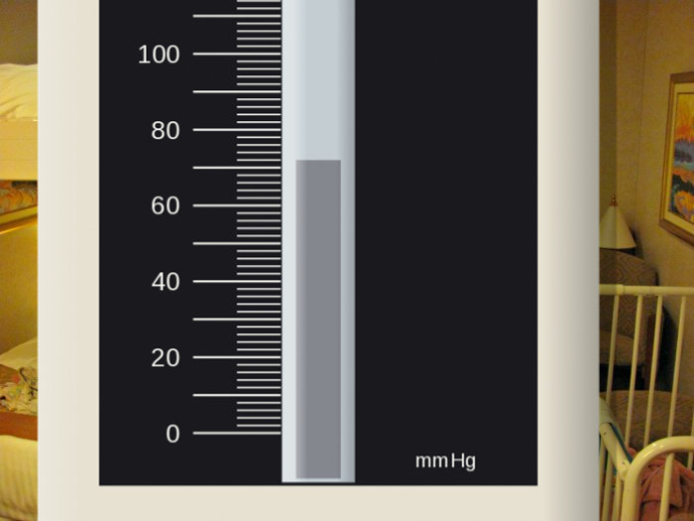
**72** mmHg
